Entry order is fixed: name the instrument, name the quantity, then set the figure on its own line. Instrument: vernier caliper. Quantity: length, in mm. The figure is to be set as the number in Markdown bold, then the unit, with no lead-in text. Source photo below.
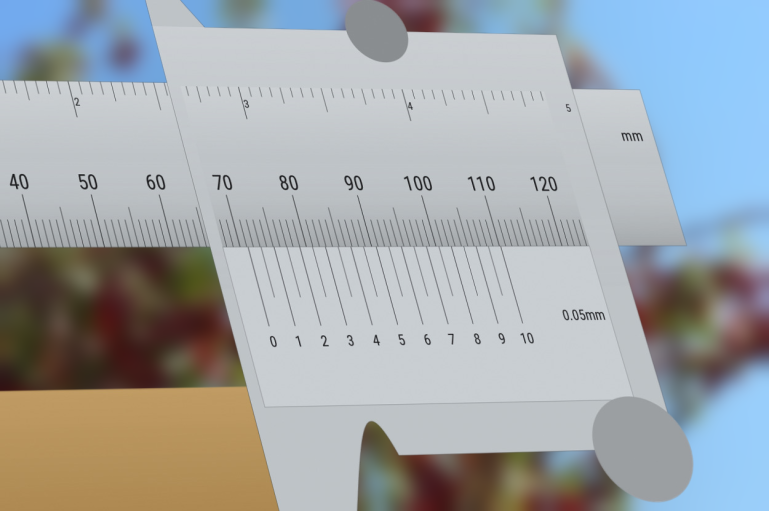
**71.2** mm
